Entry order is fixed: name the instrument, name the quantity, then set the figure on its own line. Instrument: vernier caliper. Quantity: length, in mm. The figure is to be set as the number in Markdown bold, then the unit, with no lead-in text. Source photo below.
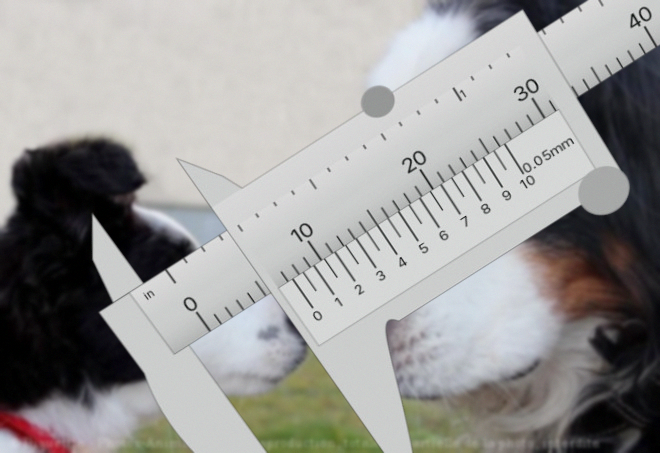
**7.4** mm
